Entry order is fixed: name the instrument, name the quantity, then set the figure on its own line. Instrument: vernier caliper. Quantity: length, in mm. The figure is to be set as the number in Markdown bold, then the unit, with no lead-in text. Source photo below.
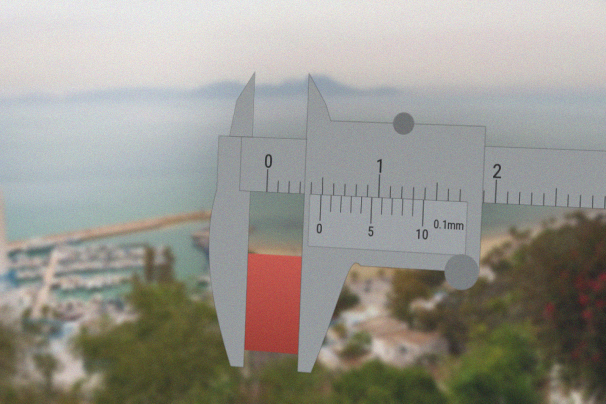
**4.9** mm
